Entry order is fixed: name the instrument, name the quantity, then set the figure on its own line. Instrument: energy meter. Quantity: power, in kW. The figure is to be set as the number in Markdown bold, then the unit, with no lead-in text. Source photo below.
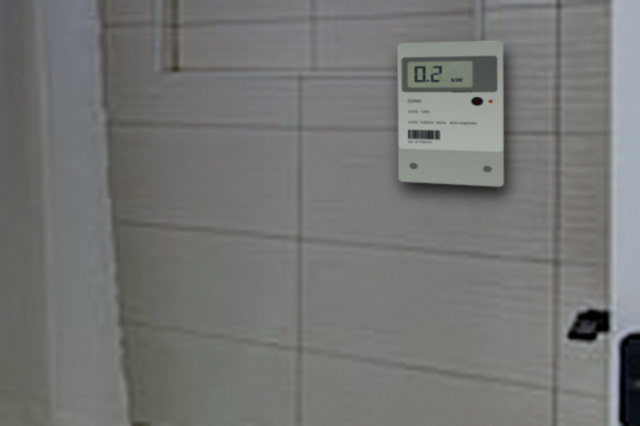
**0.2** kW
